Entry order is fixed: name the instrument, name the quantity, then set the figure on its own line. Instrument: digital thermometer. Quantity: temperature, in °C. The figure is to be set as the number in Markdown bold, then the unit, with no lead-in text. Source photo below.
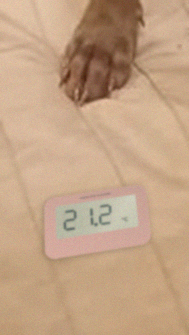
**21.2** °C
